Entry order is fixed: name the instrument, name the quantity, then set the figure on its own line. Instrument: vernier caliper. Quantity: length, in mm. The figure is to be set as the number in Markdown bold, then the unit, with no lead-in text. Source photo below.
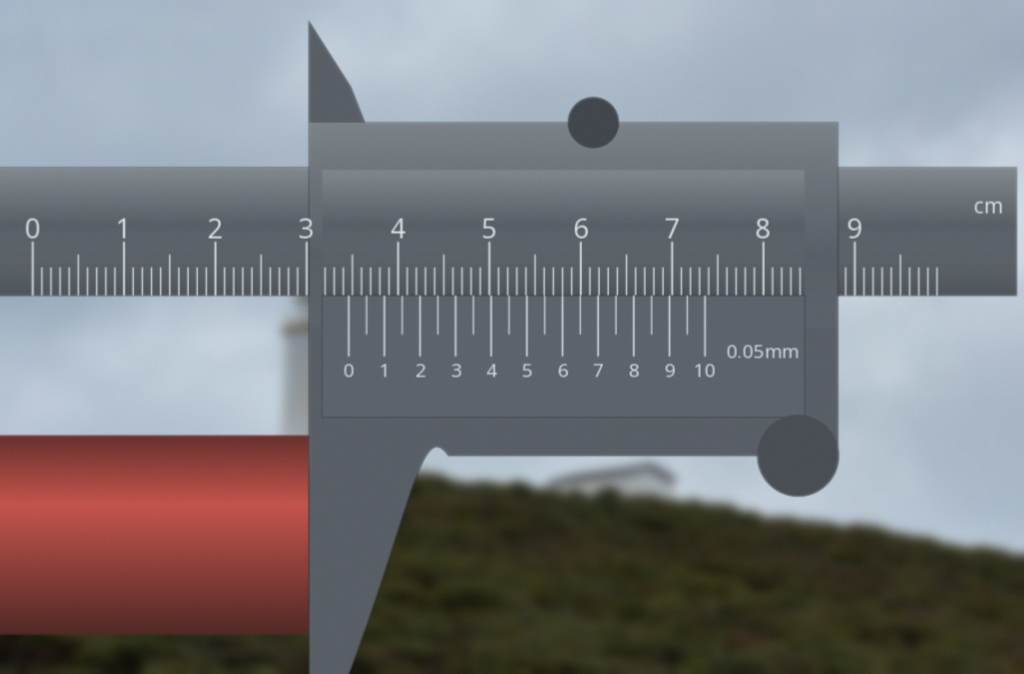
**34.6** mm
